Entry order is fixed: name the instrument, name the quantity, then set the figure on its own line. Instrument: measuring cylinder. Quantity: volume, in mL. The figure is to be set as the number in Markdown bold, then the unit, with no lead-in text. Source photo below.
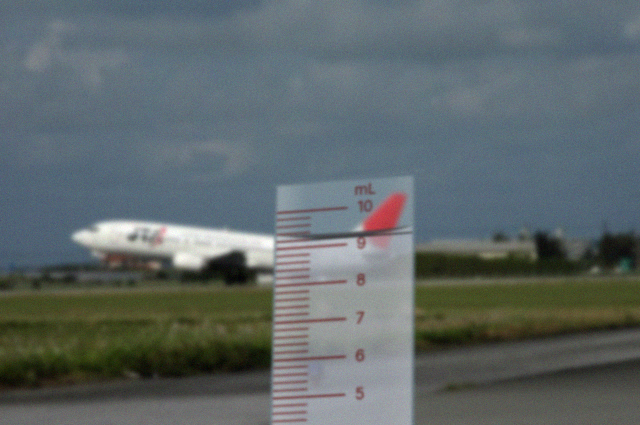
**9.2** mL
